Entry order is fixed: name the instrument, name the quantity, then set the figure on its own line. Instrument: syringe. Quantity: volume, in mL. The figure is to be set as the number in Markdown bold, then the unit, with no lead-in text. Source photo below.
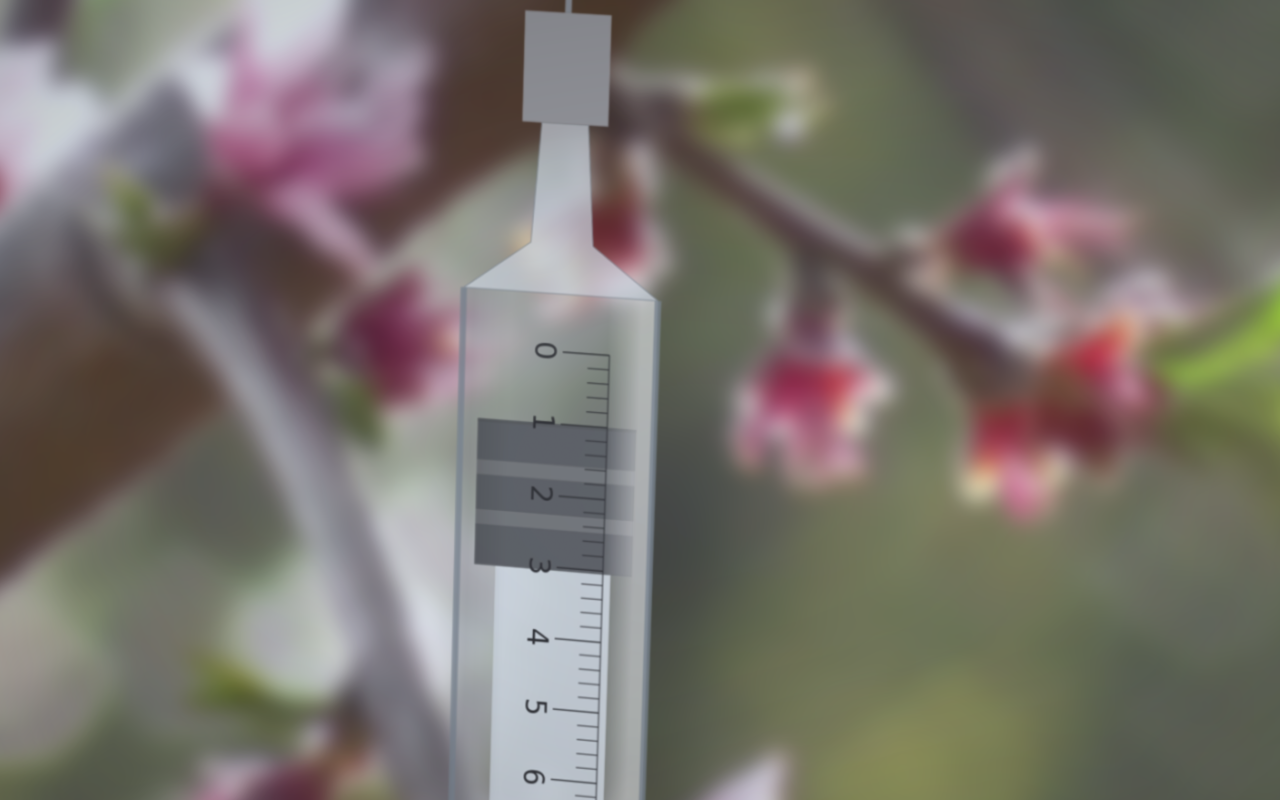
**1** mL
